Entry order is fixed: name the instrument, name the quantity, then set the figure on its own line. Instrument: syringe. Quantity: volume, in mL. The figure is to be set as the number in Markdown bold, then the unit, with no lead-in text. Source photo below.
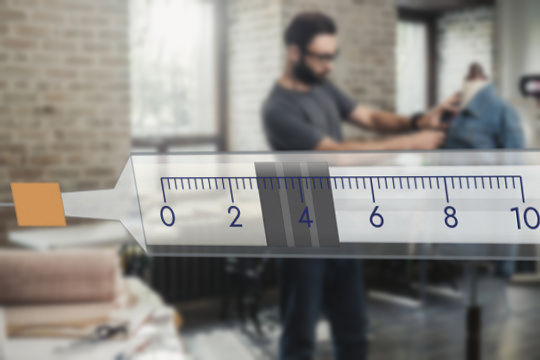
**2.8** mL
